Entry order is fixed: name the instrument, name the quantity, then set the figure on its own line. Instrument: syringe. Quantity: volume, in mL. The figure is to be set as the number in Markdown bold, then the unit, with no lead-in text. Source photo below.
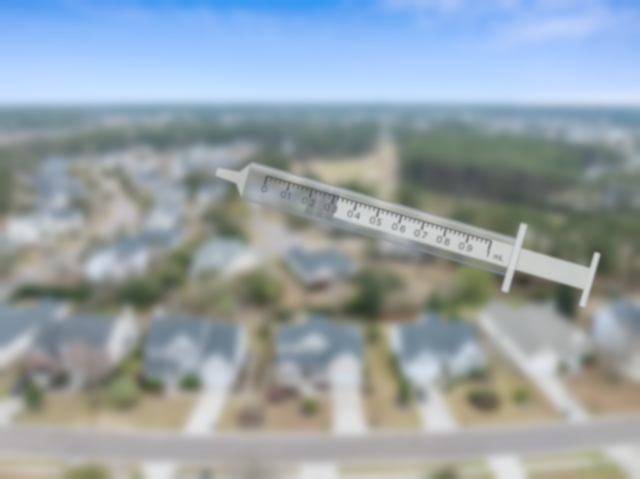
**0.2** mL
